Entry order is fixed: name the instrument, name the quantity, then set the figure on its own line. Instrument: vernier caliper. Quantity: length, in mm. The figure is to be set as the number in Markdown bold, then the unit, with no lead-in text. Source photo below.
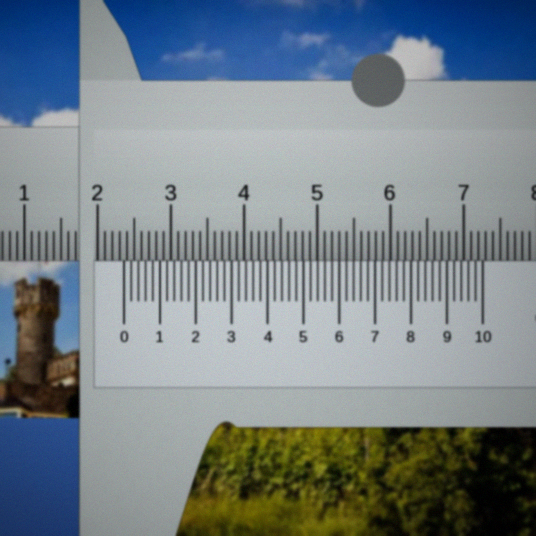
**23.6** mm
